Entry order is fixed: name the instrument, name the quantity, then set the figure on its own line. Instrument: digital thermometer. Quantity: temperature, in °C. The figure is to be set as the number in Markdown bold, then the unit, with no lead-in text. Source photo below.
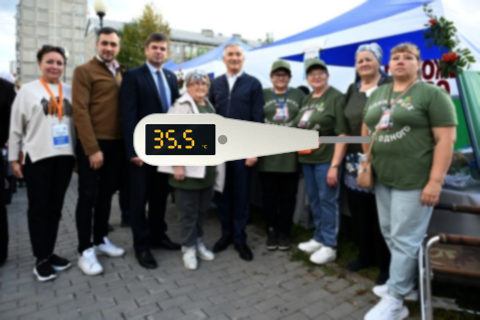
**35.5** °C
